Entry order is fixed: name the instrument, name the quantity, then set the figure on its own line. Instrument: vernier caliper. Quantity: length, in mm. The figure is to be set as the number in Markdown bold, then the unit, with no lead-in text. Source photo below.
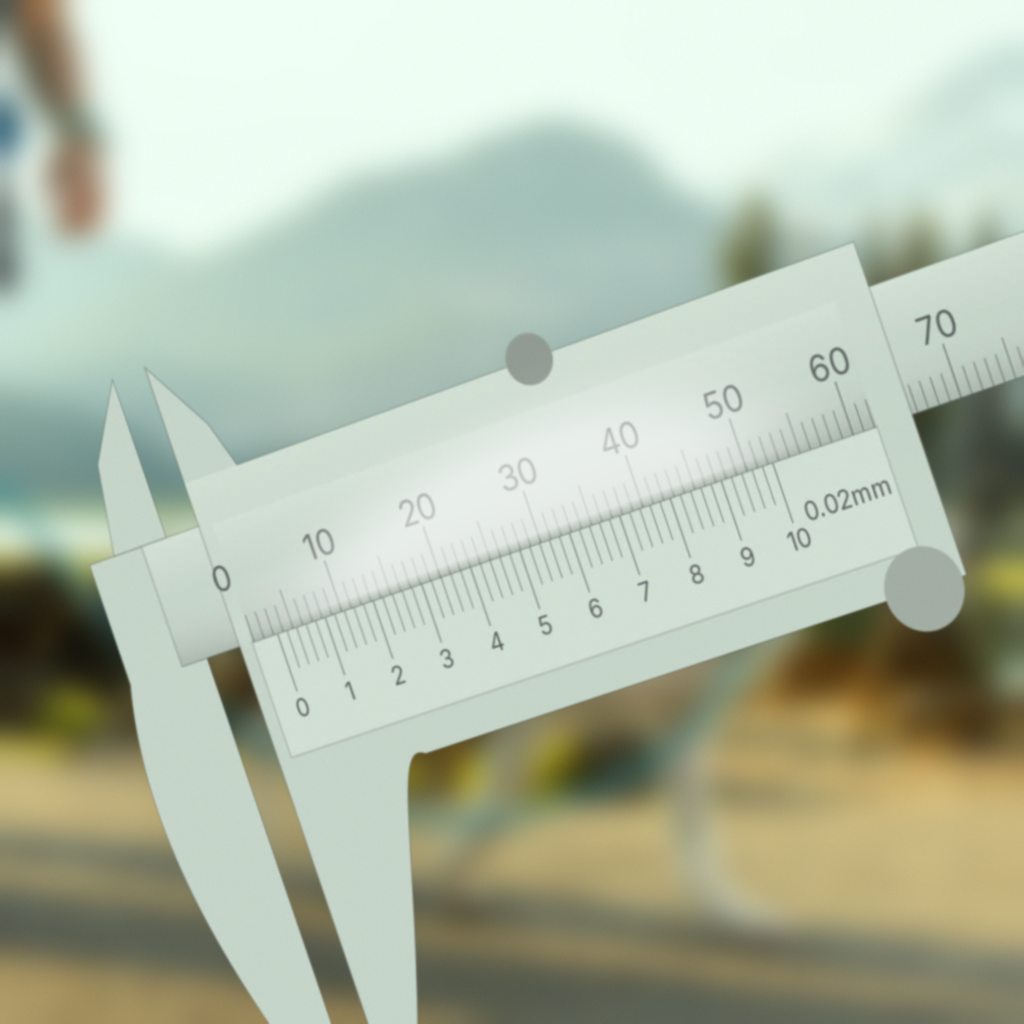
**3.4** mm
